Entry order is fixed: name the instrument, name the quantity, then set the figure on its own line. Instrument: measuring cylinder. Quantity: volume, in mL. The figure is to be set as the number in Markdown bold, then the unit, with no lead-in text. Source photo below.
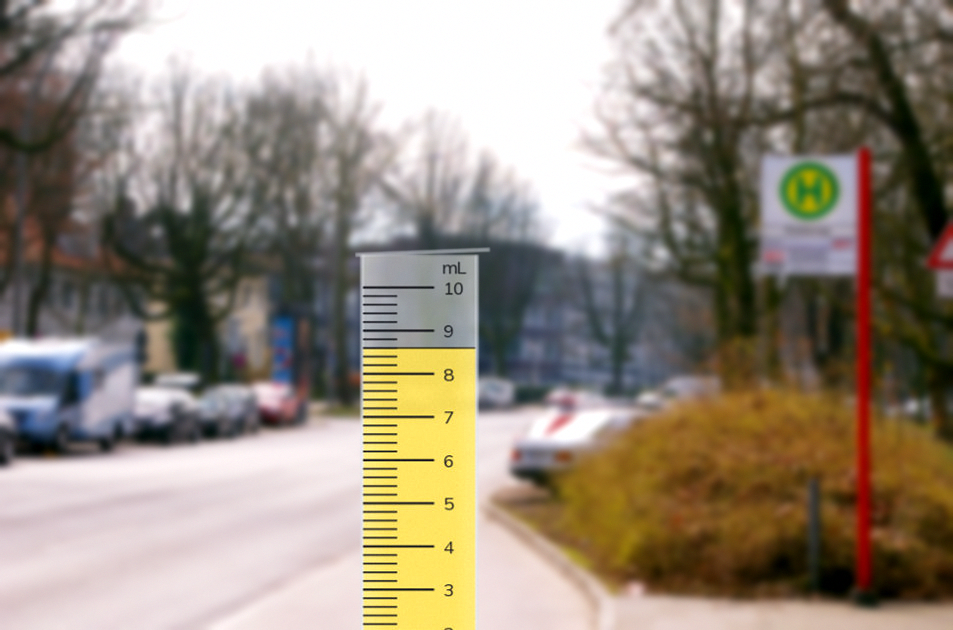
**8.6** mL
